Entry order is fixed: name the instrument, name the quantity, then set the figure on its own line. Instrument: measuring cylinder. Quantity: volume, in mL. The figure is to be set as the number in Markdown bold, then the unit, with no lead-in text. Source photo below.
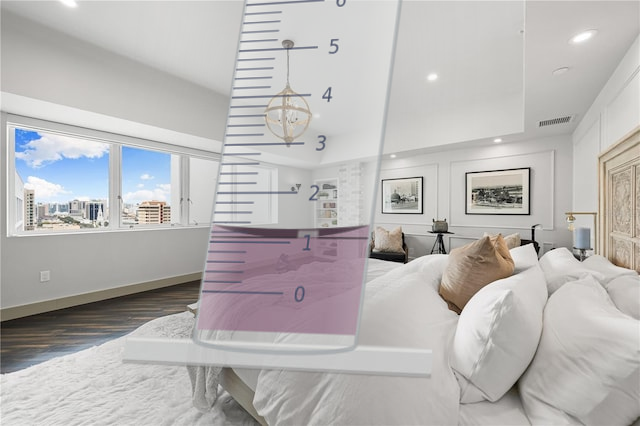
**1.1** mL
